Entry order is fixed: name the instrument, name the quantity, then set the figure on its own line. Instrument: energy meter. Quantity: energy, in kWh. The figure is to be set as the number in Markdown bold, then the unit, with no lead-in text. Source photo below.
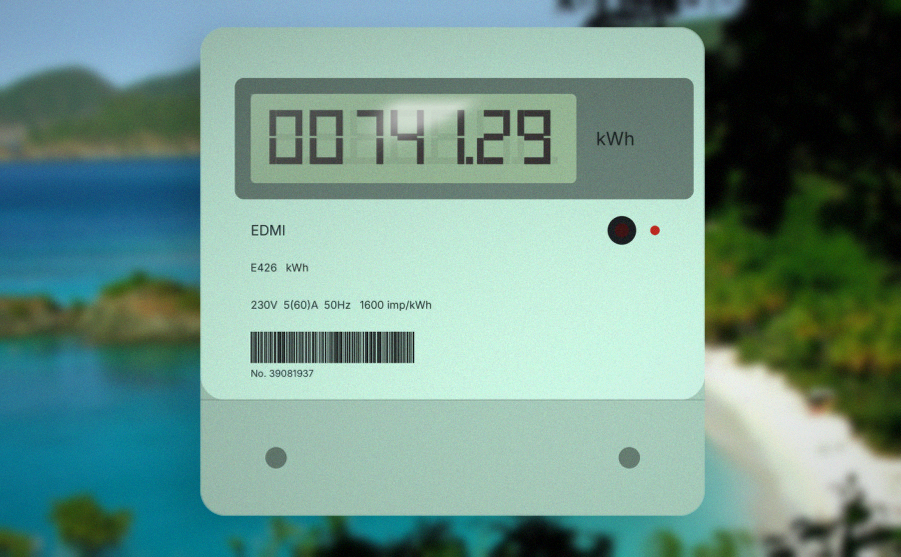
**741.29** kWh
